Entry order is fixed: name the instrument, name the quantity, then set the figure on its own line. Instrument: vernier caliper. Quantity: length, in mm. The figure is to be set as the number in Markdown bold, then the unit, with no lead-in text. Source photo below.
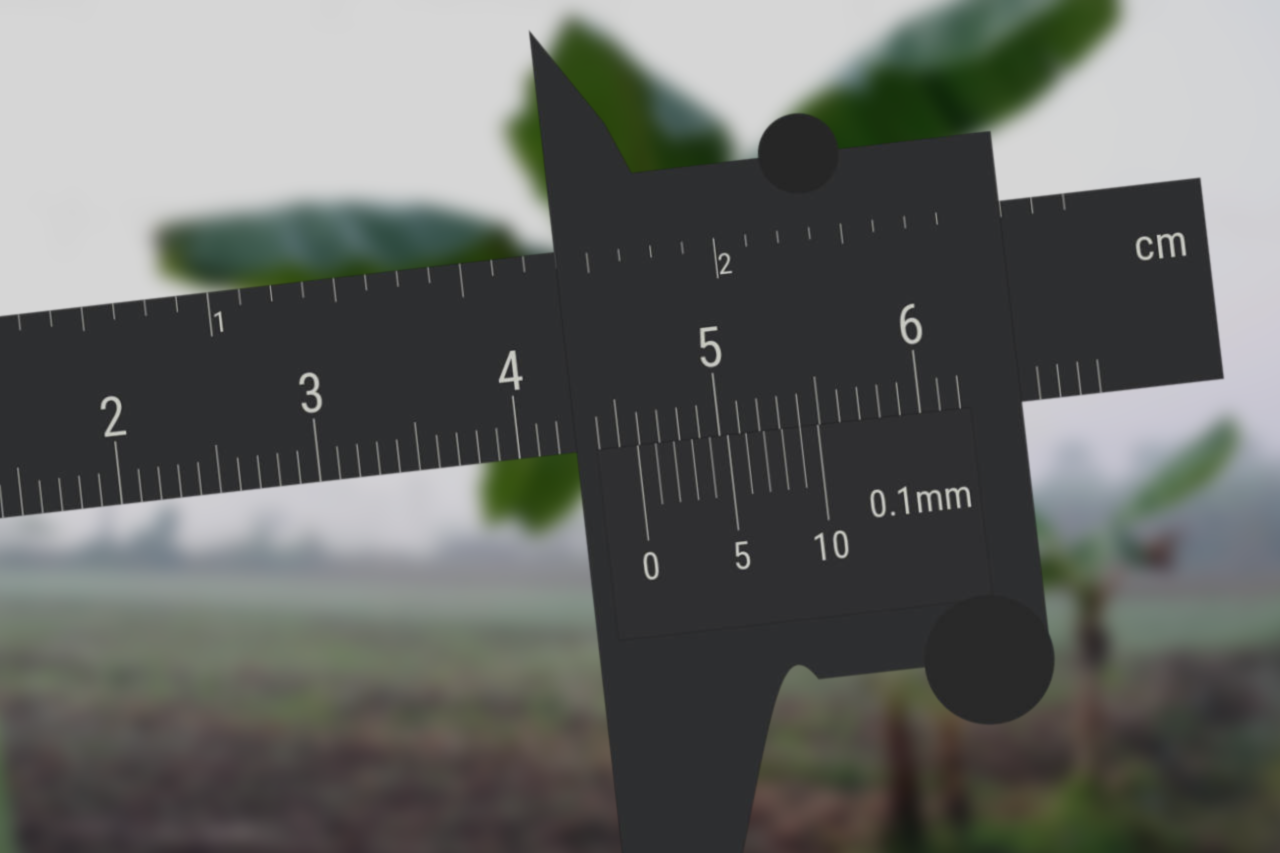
**45.9** mm
